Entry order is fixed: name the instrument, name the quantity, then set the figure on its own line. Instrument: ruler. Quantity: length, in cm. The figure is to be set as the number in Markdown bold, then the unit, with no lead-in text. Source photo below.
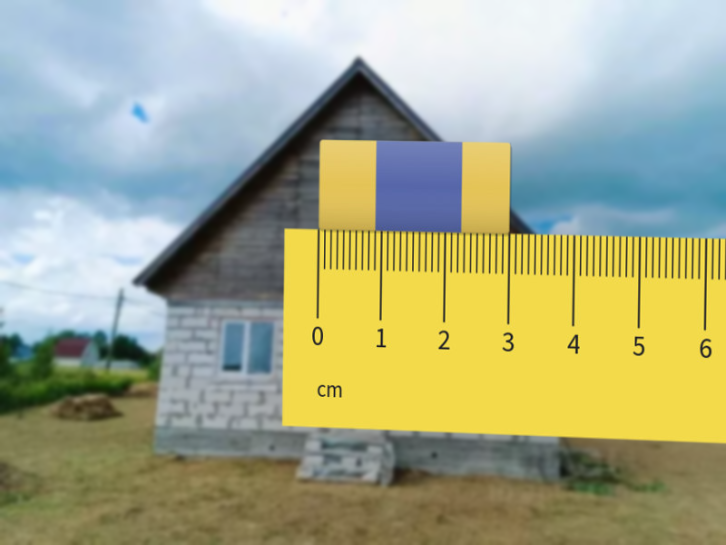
**3** cm
